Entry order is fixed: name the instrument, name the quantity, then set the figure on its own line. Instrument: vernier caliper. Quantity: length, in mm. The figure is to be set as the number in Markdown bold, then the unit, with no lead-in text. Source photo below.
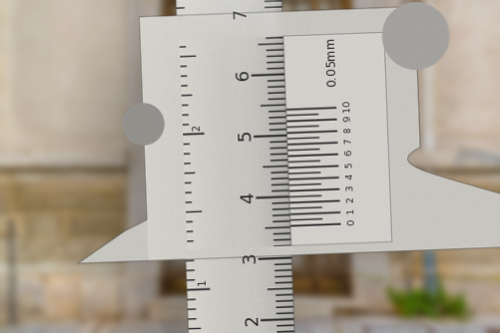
**35.2** mm
